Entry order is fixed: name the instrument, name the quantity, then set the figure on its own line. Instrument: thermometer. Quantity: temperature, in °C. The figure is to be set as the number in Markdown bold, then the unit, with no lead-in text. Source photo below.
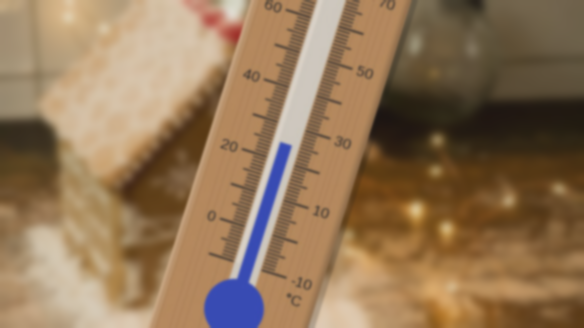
**25** °C
